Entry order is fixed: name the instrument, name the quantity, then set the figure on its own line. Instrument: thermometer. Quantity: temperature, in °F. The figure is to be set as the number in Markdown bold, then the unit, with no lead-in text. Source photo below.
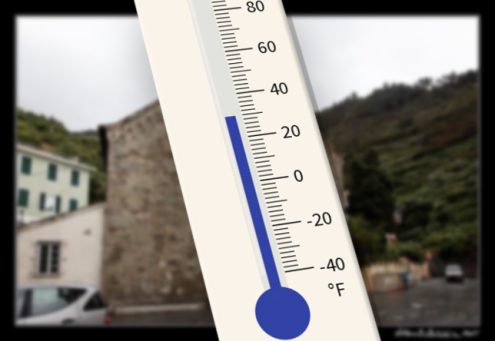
**30** °F
